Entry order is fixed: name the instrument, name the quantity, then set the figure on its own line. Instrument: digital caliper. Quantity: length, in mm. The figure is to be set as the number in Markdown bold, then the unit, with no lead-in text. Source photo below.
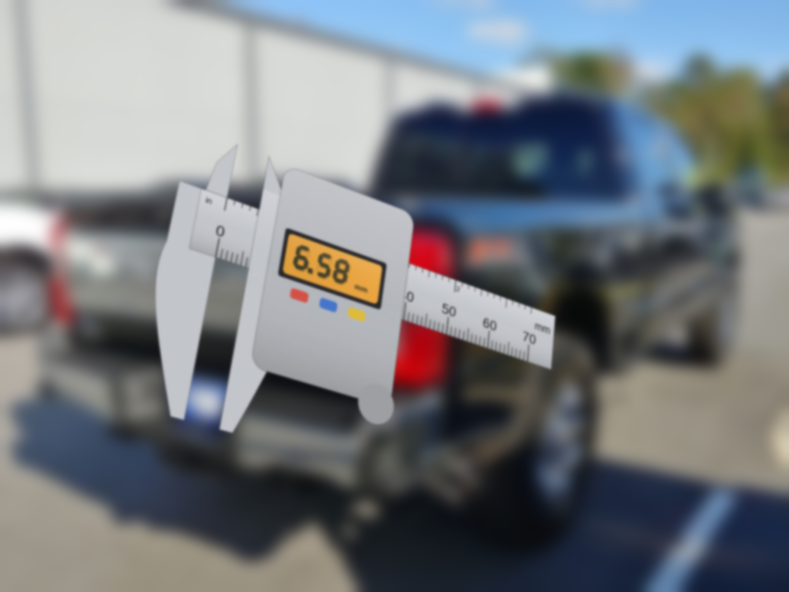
**6.58** mm
